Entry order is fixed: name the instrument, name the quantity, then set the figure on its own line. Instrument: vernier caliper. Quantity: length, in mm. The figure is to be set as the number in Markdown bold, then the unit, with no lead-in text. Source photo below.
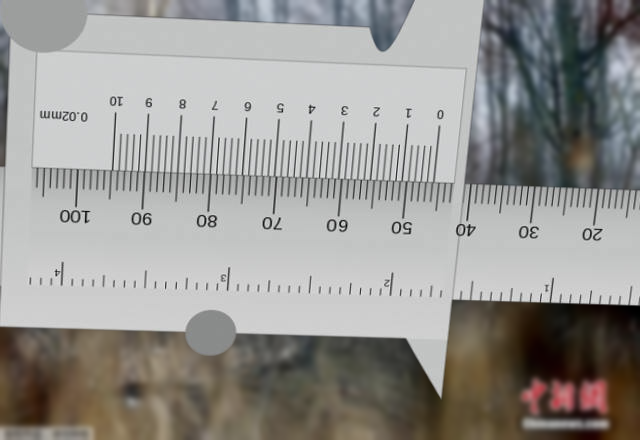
**45.8** mm
